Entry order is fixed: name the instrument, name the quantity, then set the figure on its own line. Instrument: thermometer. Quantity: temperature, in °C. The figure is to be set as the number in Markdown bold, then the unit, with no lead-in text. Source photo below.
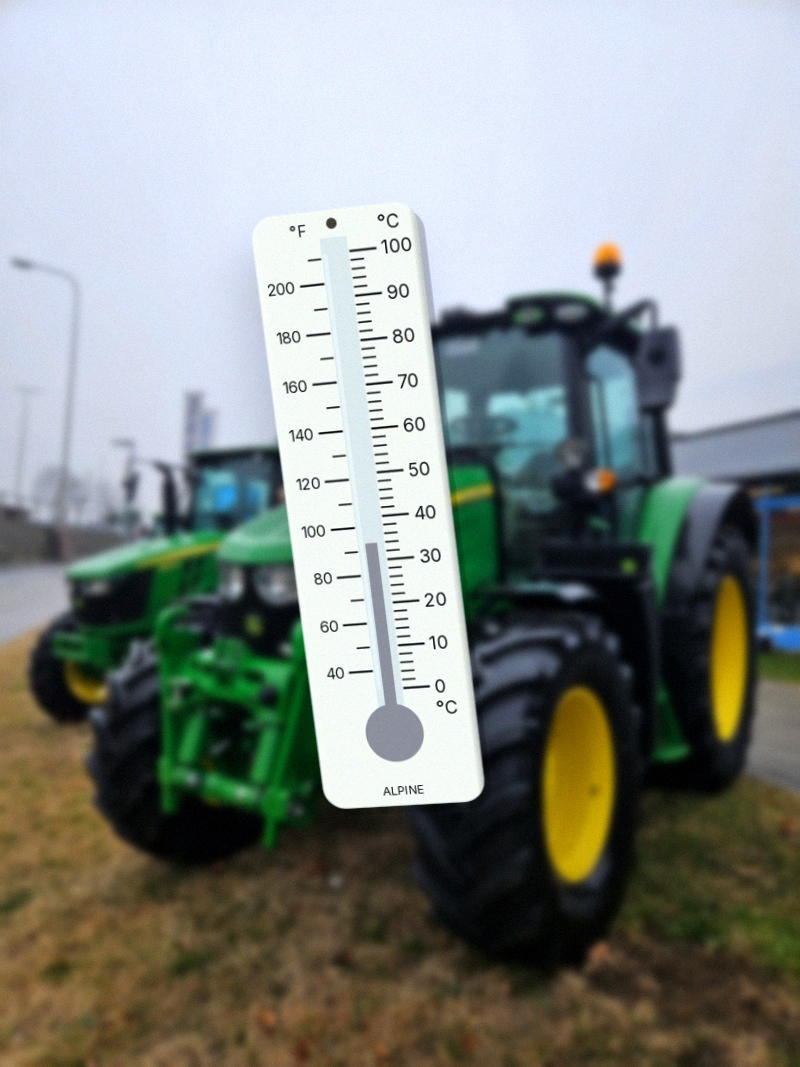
**34** °C
